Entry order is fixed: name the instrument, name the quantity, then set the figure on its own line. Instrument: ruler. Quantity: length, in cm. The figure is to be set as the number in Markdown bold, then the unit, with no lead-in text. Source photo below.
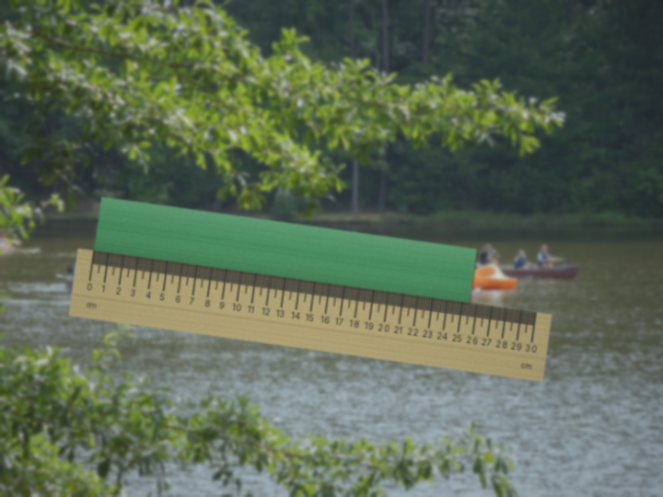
**25.5** cm
